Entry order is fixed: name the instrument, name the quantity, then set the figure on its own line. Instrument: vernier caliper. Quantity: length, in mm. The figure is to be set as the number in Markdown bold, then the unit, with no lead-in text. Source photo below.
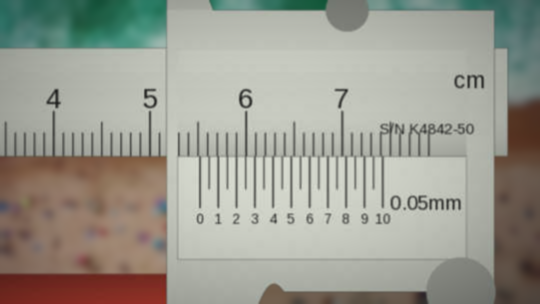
**55.2** mm
